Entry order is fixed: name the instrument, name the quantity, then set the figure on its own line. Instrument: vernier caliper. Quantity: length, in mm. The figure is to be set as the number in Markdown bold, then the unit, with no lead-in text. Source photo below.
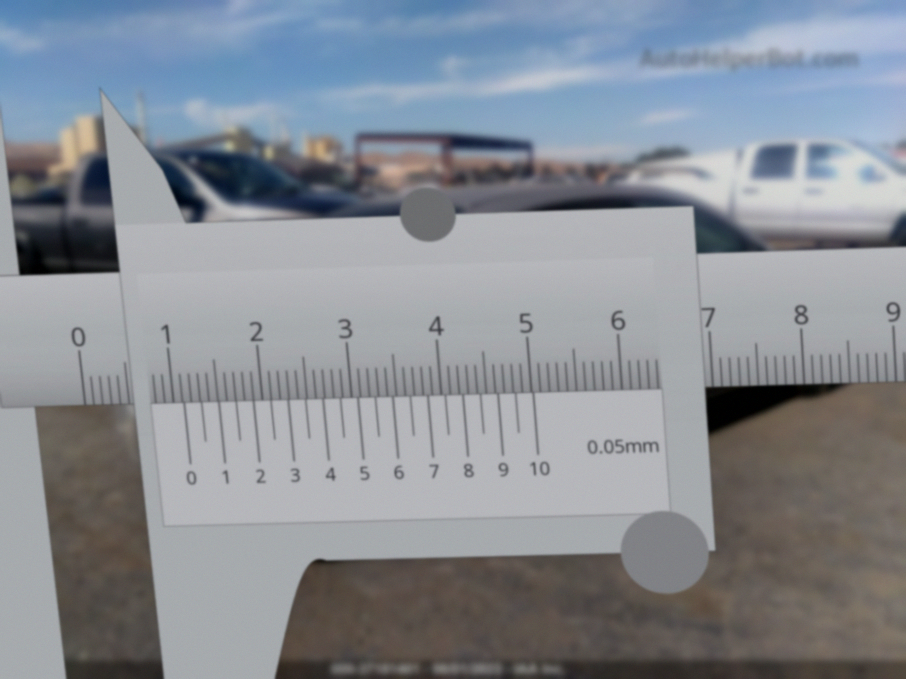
**11.2** mm
